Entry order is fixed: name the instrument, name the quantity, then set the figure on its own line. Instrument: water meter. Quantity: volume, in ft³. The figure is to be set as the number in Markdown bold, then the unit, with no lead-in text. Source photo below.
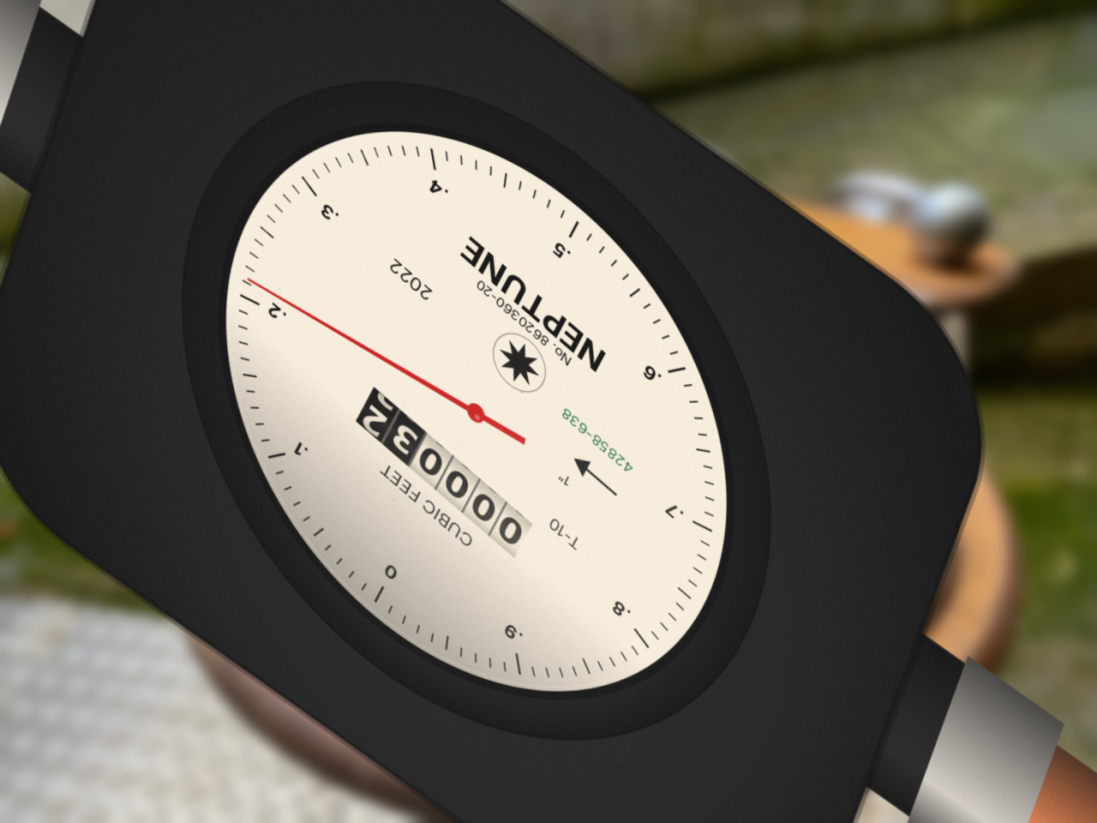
**32.21** ft³
